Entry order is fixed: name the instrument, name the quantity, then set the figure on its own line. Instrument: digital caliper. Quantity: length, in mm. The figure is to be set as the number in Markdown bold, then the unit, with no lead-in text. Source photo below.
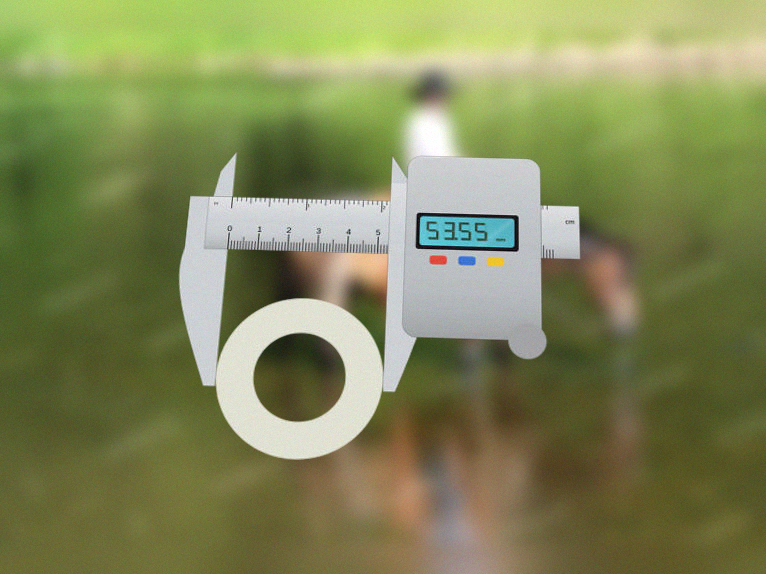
**53.55** mm
